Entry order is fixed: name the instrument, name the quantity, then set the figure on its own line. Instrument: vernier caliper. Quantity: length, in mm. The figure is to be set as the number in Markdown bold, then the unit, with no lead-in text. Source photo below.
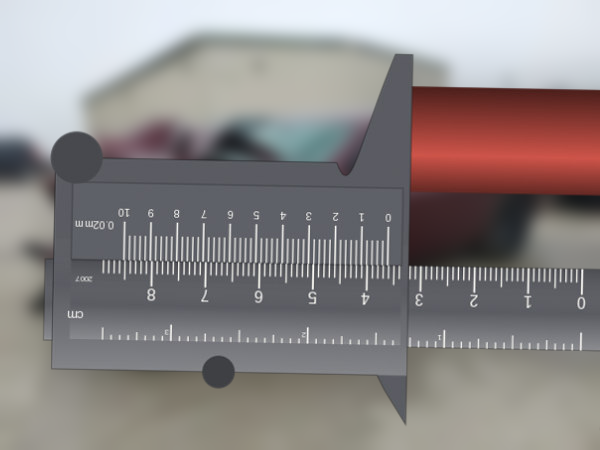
**36.2** mm
